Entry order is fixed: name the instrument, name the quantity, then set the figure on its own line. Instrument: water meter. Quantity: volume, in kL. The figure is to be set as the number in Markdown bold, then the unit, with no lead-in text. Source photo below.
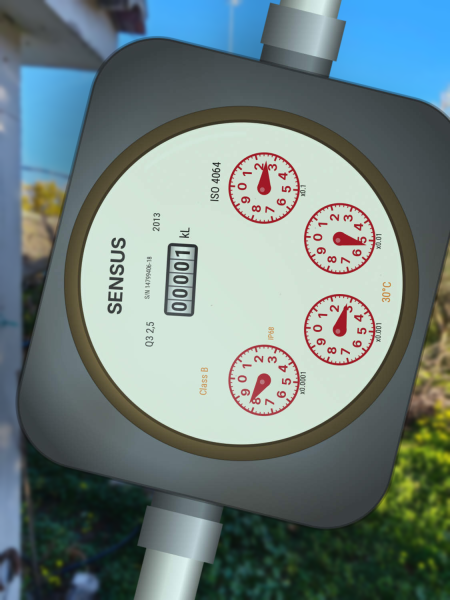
**1.2528** kL
